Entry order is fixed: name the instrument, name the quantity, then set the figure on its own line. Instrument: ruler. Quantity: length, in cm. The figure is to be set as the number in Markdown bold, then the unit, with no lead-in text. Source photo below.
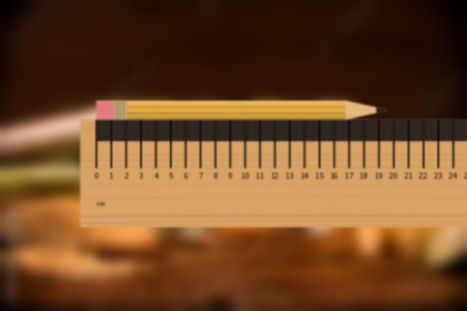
**19.5** cm
